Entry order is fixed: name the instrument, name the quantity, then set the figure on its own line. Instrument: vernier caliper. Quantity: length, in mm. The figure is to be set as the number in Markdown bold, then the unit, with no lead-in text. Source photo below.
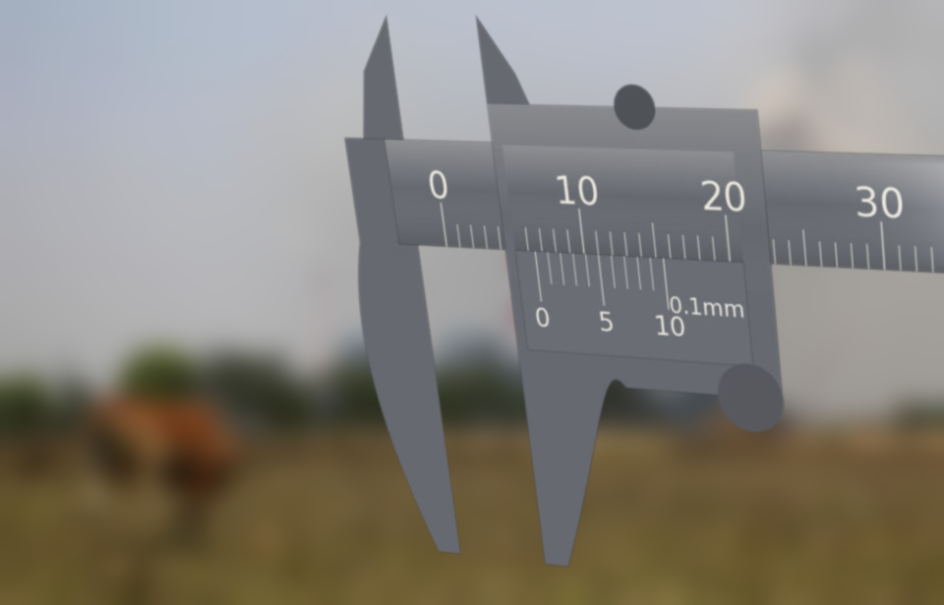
**6.5** mm
